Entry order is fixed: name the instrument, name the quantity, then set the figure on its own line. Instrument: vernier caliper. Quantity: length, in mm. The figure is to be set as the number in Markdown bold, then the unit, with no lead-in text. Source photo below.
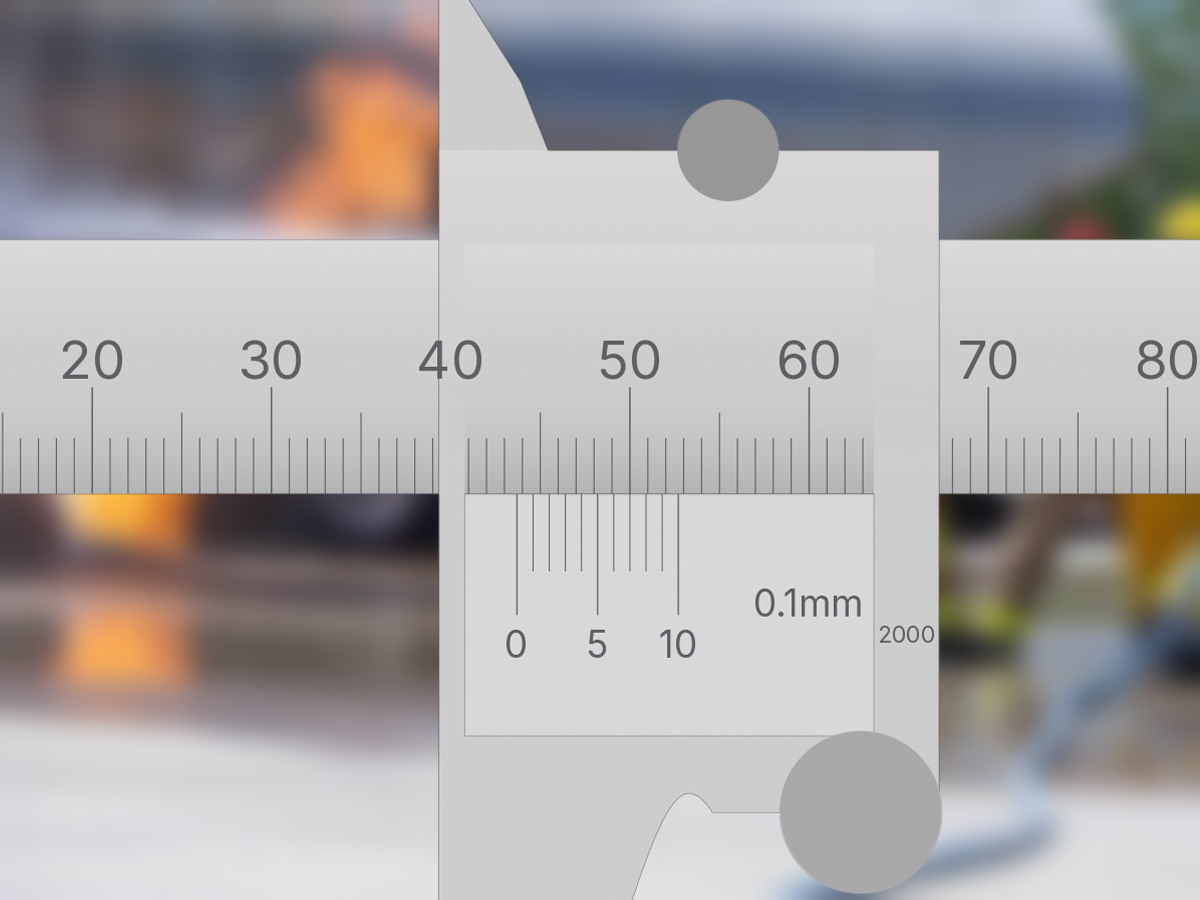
**43.7** mm
